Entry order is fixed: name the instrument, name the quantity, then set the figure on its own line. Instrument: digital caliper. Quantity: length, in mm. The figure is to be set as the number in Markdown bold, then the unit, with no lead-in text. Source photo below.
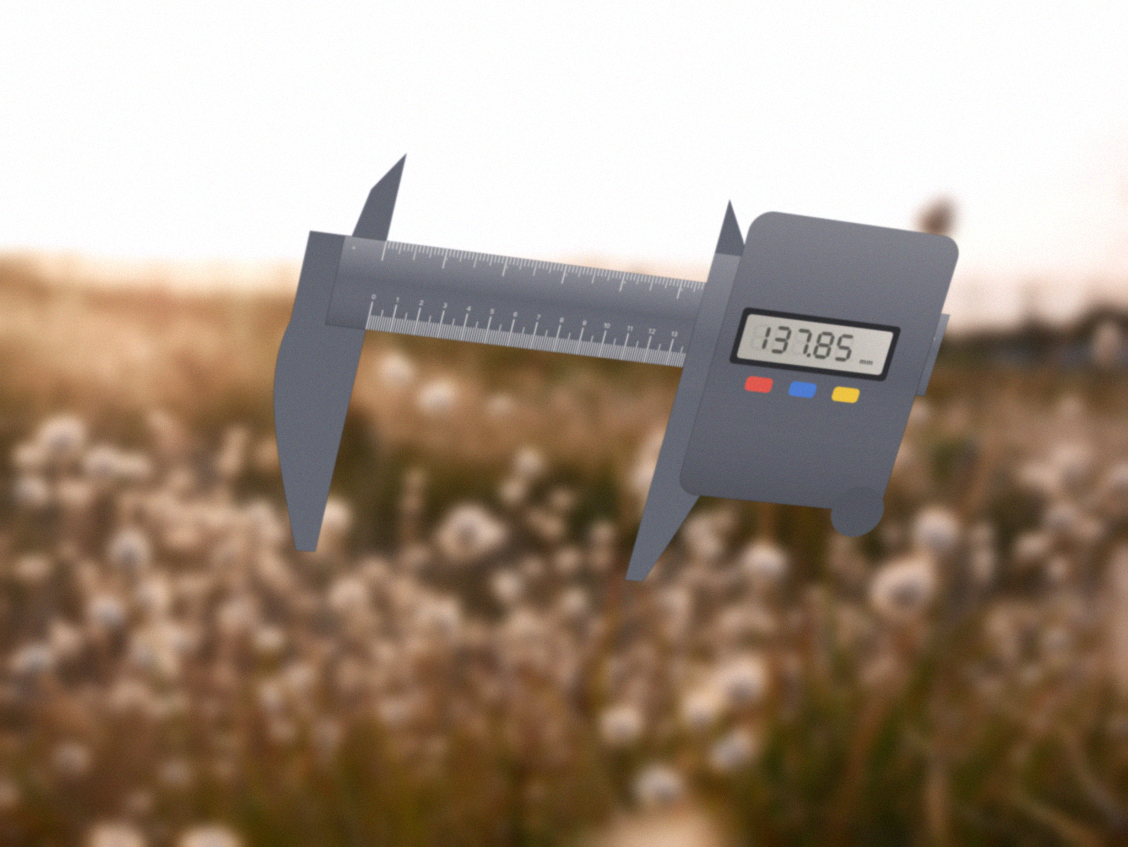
**137.85** mm
